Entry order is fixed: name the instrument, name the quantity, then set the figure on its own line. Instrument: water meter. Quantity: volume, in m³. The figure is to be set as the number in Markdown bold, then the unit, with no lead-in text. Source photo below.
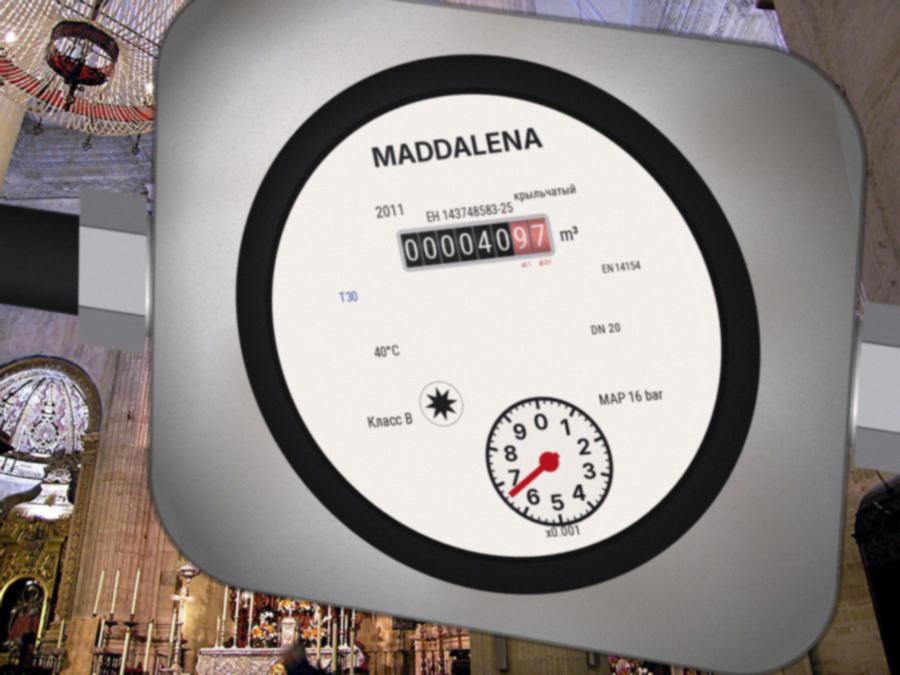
**40.976** m³
